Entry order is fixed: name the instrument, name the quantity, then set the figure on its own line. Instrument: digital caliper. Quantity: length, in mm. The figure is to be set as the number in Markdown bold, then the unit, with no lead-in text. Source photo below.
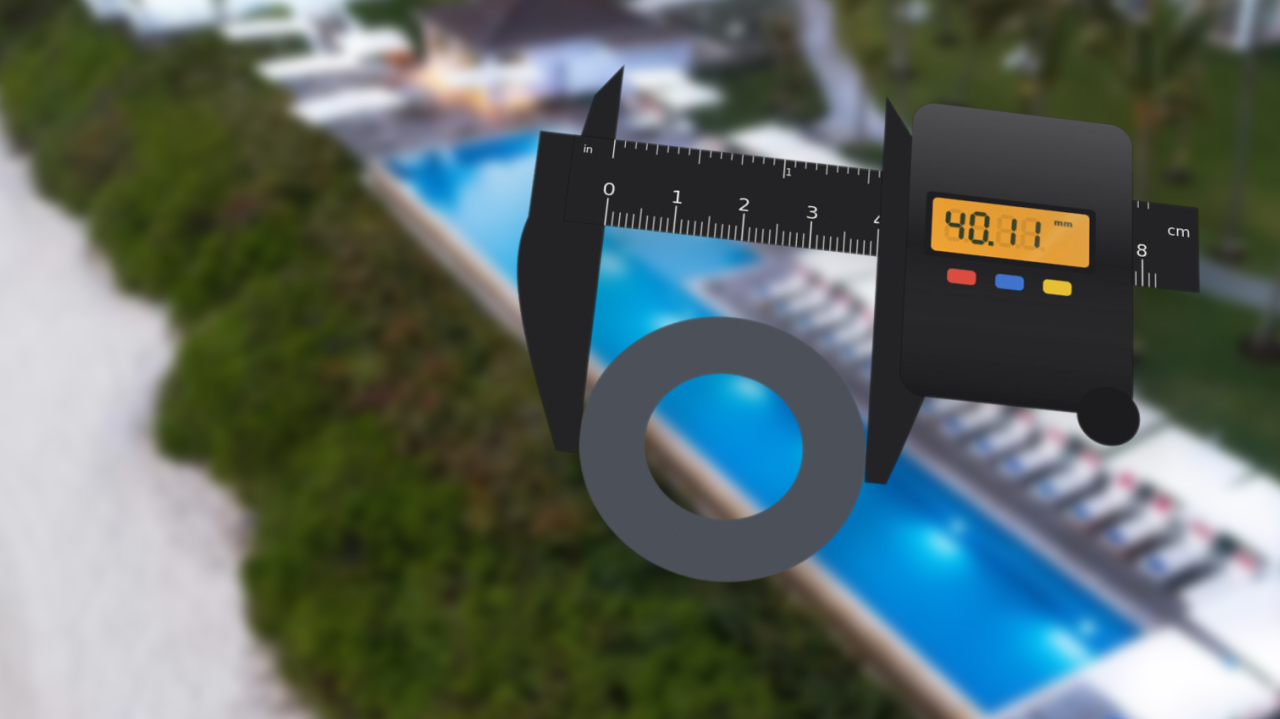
**40.11** mm
